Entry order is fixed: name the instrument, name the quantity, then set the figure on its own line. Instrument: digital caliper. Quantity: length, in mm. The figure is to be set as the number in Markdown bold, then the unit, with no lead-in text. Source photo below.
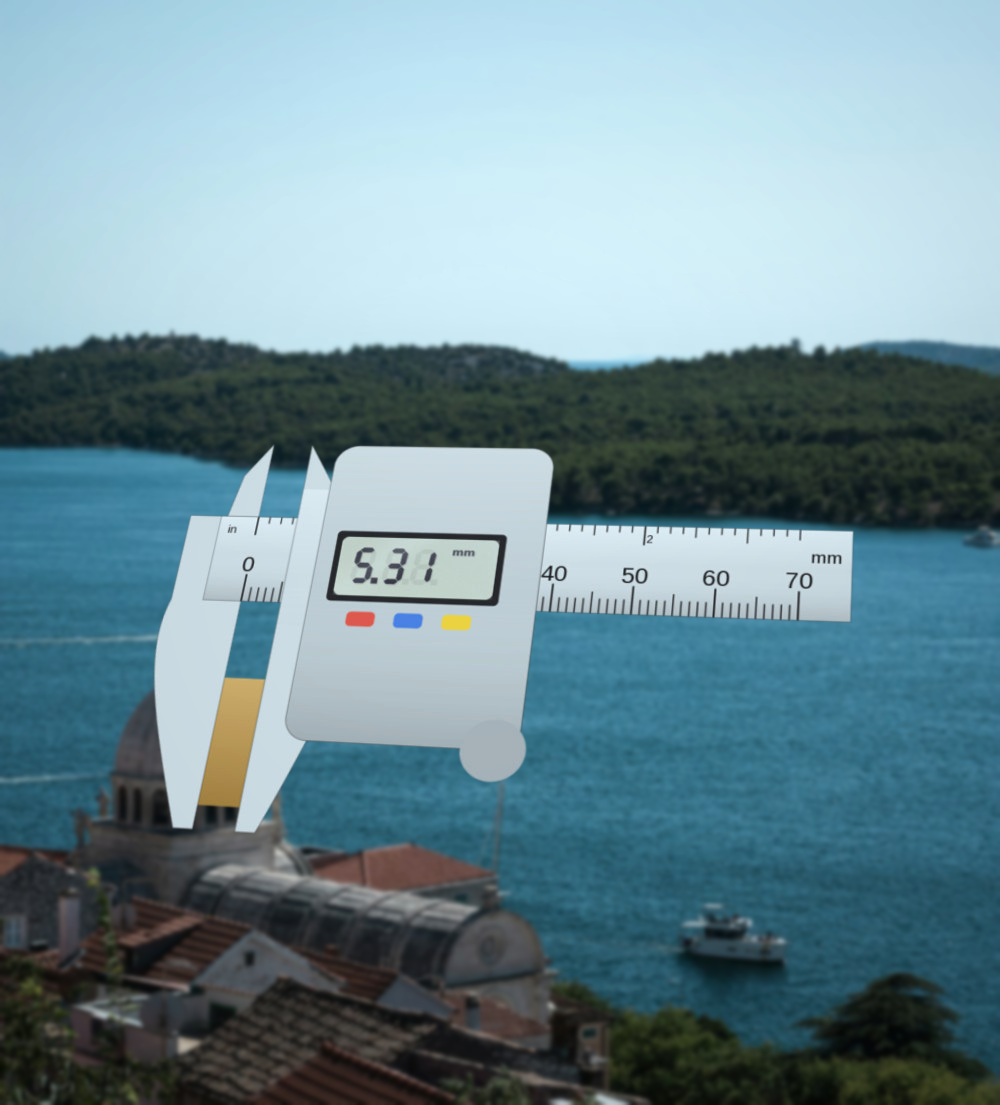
**5.31** mm
